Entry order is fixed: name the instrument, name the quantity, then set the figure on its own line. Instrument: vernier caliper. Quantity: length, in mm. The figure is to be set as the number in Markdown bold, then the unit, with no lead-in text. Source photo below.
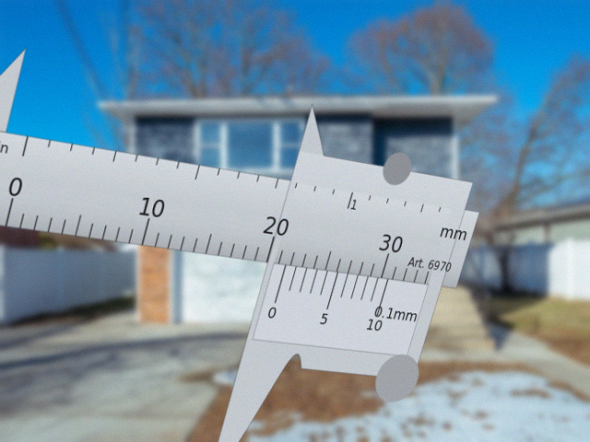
**21.6** mm
